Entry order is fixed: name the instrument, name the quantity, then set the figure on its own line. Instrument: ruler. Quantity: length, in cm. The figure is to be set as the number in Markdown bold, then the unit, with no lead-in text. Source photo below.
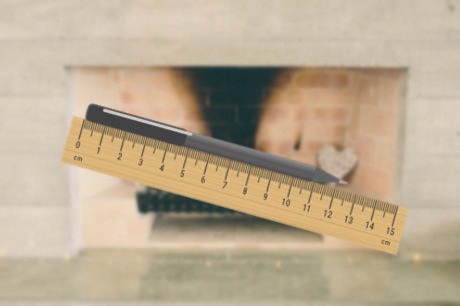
**12.5** cm
